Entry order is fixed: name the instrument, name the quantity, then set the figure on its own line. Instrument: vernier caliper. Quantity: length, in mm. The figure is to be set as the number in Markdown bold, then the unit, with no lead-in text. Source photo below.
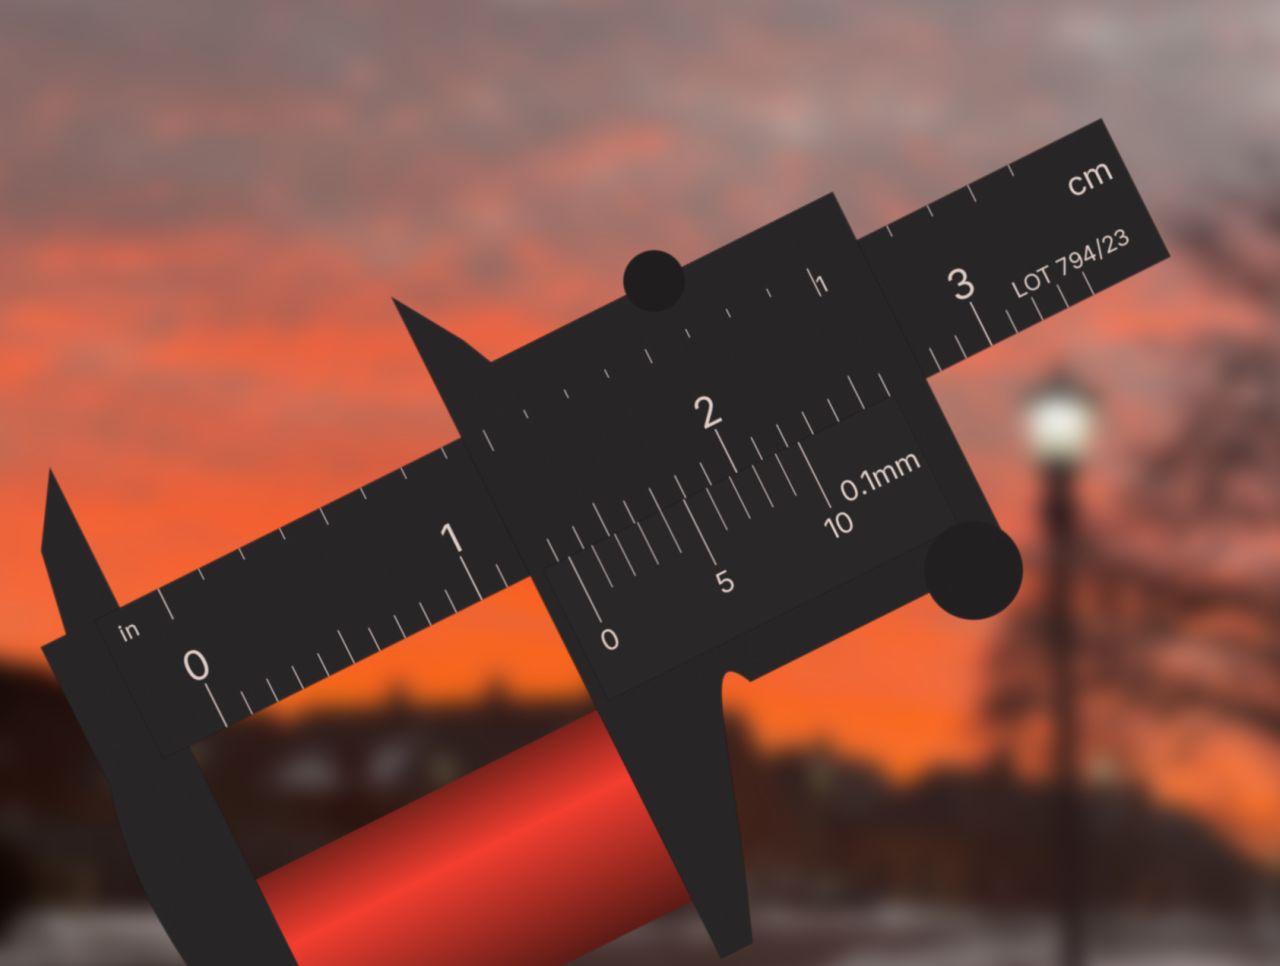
**13.4** mm
